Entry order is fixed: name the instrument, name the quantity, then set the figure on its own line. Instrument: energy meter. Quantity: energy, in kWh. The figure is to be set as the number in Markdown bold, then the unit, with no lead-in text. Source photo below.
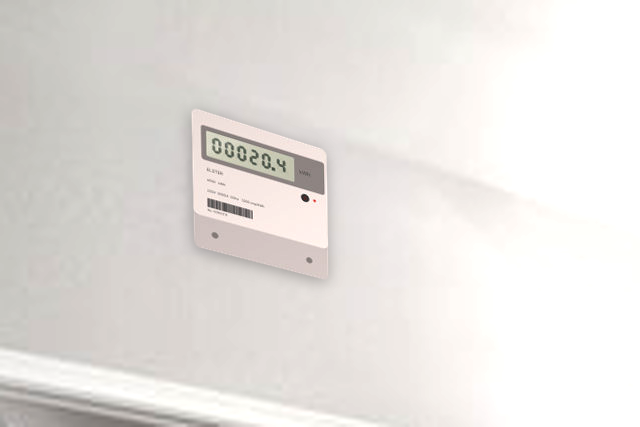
**20.4** kWh
